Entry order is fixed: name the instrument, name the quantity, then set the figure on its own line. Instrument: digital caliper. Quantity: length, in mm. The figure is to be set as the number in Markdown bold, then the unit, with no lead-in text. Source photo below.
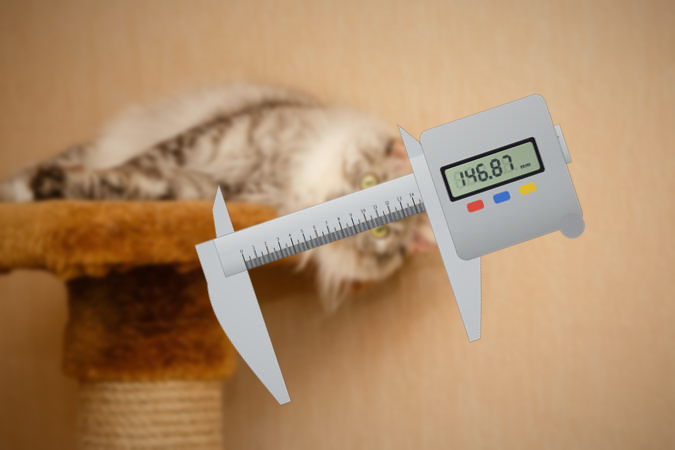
**146.87** mm
